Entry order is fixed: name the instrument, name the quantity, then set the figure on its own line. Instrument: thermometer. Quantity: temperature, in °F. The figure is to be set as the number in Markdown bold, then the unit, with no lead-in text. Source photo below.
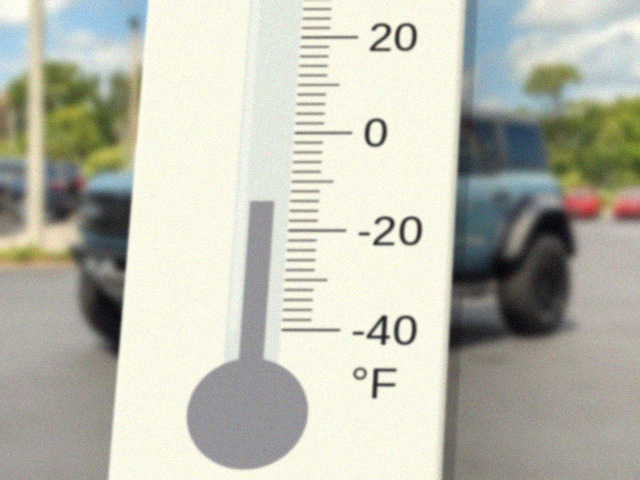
**-14** °F
